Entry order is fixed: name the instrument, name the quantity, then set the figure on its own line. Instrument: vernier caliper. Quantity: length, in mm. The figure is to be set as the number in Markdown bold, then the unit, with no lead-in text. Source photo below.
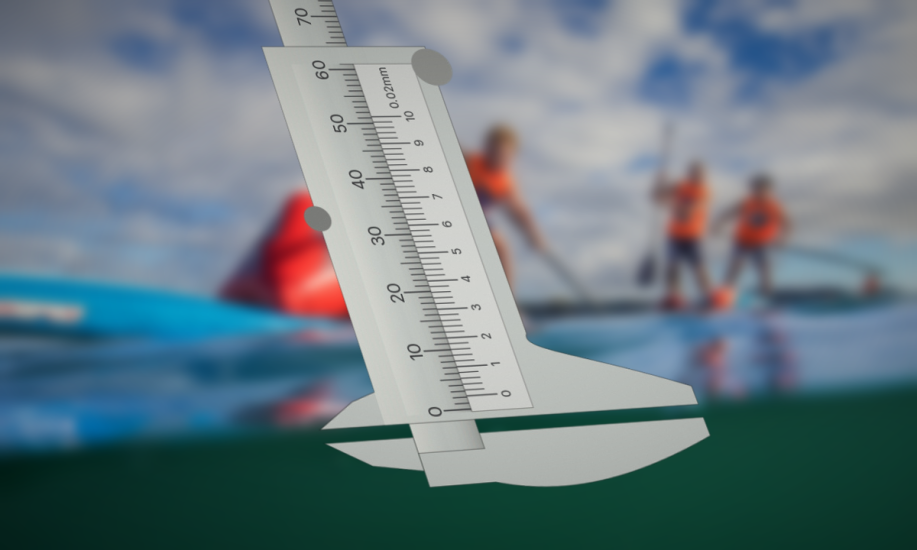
**2.2** mm
